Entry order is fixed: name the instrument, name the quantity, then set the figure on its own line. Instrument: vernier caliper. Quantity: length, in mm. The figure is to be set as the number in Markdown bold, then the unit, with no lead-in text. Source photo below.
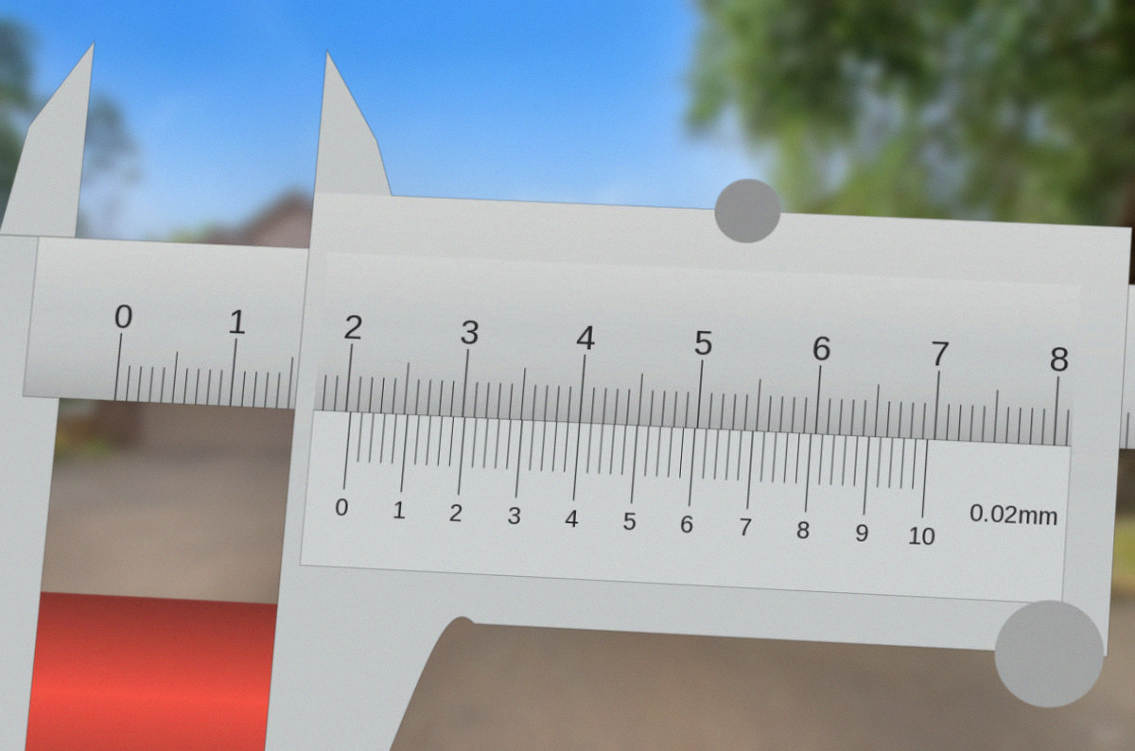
**20.4** mm
